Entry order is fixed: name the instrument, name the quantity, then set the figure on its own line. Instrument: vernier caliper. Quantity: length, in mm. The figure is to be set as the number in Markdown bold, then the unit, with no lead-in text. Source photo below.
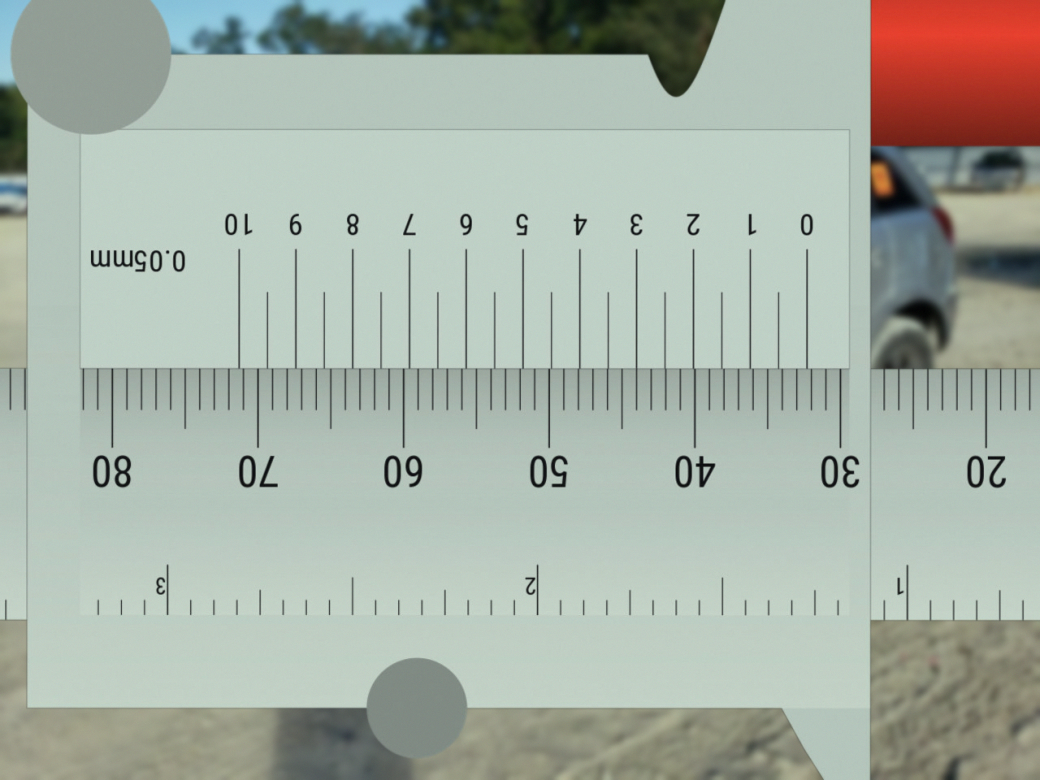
**32.3** mm
